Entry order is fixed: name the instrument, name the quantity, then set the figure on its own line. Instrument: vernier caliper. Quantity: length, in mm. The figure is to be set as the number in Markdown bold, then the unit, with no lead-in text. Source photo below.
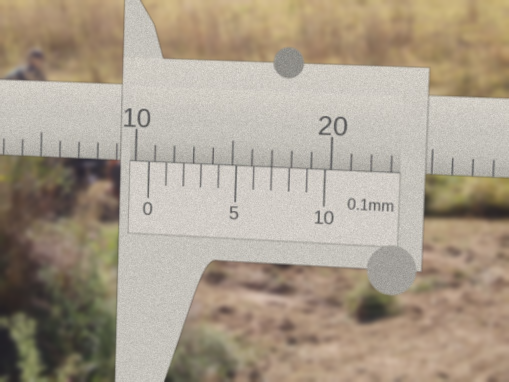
**10.7** mm
